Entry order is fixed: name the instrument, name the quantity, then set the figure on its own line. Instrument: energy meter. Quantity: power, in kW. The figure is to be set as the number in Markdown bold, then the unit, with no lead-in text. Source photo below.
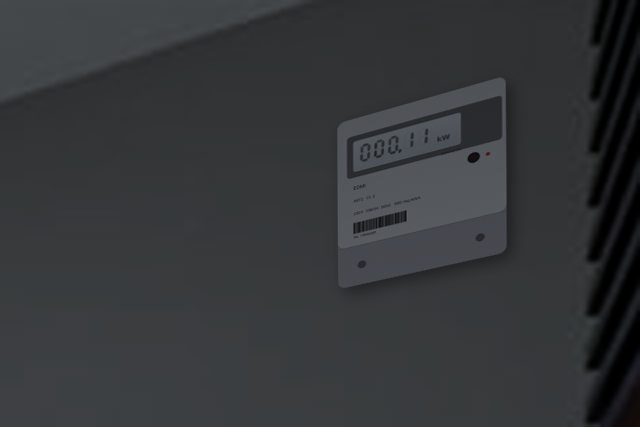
**0.11** kW
